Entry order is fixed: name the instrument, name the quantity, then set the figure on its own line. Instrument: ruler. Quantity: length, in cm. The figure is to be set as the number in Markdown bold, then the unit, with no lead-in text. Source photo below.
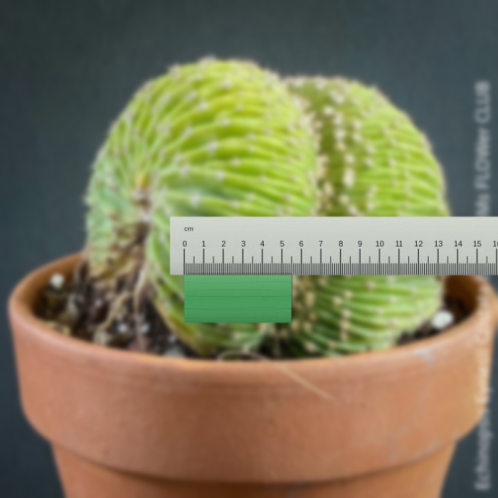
**5.5** cm
